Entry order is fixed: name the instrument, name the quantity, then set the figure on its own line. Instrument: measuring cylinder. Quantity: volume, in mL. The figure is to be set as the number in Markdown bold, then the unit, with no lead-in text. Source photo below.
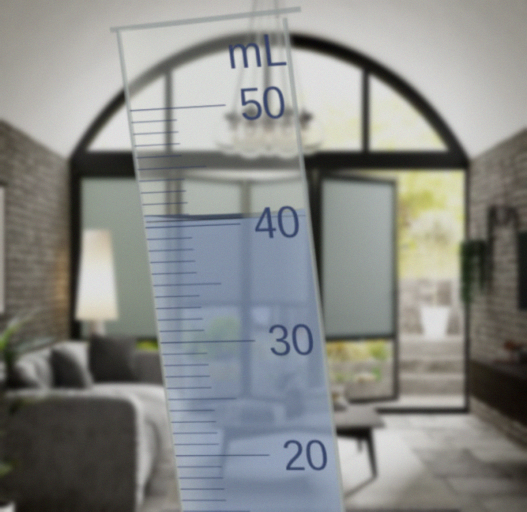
**40.5** mL
